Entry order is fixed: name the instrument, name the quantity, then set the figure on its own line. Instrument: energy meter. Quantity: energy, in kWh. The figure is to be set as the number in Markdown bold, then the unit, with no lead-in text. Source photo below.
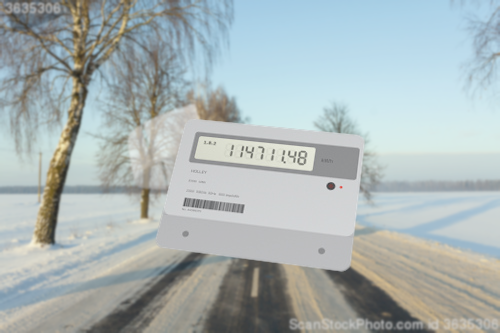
**114711.48** kWh
